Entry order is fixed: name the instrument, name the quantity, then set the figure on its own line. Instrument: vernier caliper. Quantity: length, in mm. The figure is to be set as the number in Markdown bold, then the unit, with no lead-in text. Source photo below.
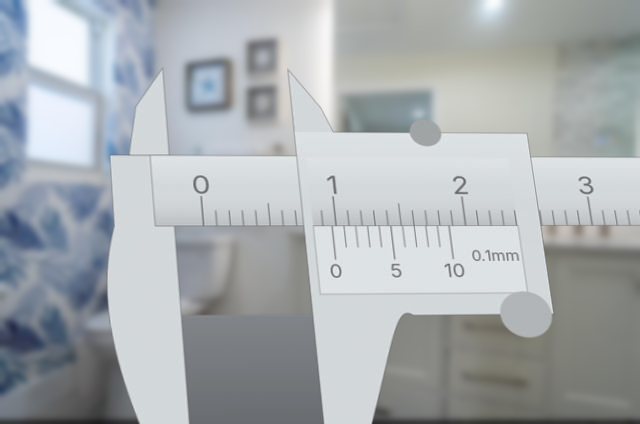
**9.7** mm
